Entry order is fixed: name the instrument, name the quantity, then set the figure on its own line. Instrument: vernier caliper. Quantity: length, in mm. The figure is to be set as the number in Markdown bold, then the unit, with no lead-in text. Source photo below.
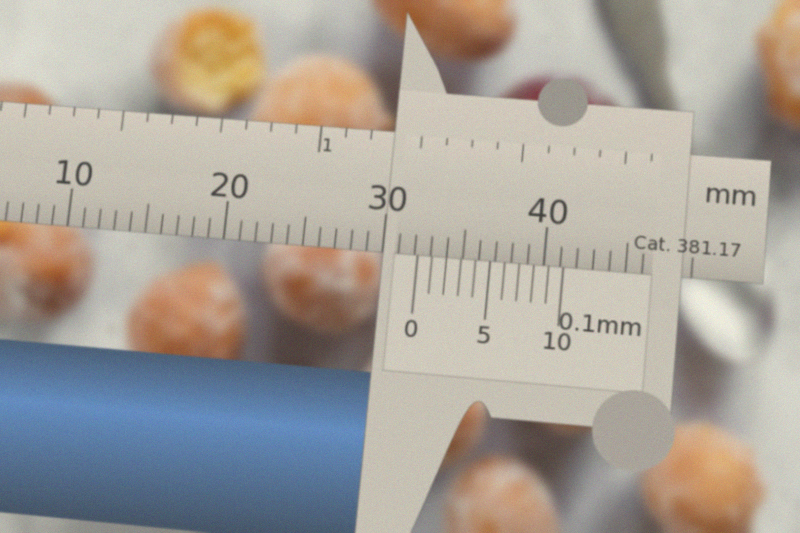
**32.2** mm
